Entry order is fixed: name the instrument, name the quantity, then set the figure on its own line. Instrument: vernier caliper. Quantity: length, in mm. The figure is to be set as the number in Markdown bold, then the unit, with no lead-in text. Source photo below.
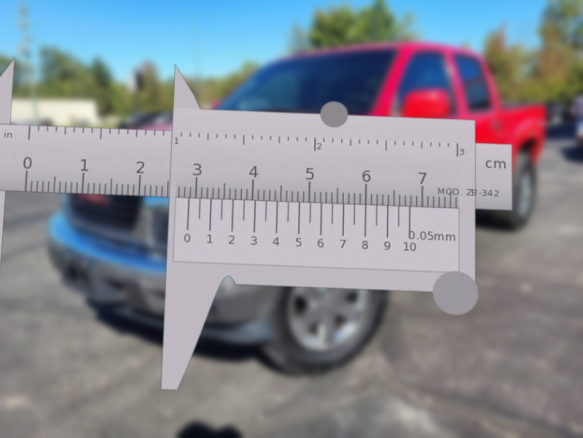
**28.8** mm
